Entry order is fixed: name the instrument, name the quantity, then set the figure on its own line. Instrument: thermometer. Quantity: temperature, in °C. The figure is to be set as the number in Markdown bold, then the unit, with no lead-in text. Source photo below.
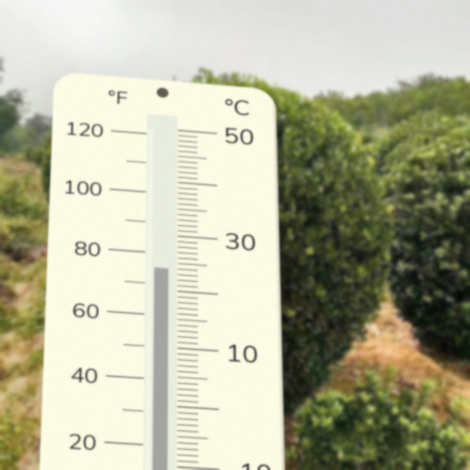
**24** °C
